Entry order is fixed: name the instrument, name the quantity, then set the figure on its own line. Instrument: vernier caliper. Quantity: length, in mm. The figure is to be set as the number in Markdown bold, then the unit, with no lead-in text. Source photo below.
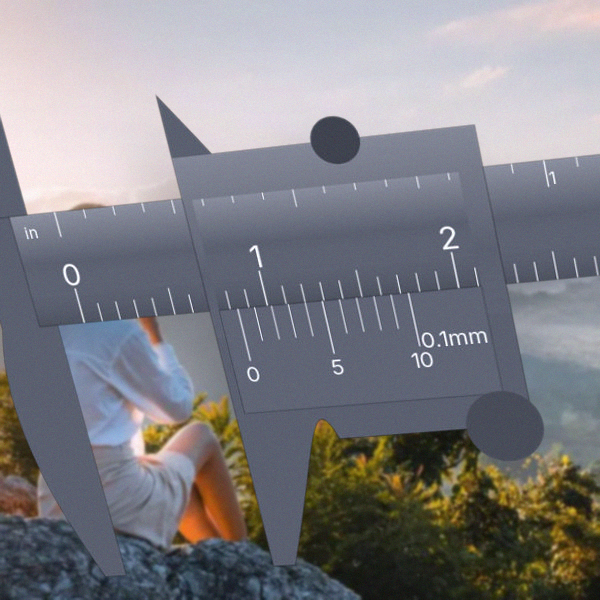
**8.4** mm
